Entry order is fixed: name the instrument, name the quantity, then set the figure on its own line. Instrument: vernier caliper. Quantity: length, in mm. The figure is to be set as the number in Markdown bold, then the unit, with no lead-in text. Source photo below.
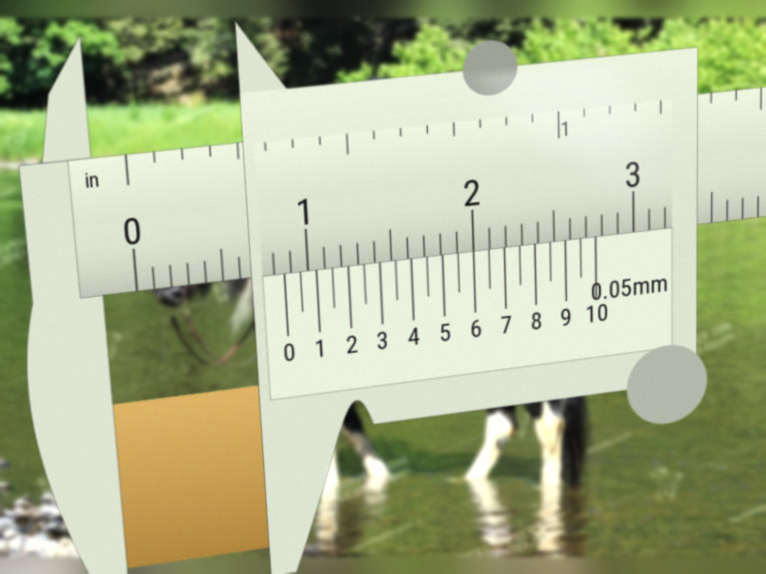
**8.6** mm
